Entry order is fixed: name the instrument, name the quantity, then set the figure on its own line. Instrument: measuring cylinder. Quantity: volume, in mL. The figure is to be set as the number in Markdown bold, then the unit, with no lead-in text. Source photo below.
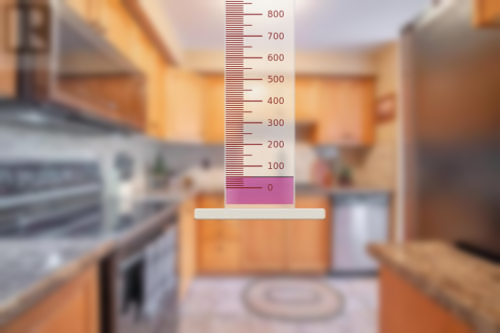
**50** mL
